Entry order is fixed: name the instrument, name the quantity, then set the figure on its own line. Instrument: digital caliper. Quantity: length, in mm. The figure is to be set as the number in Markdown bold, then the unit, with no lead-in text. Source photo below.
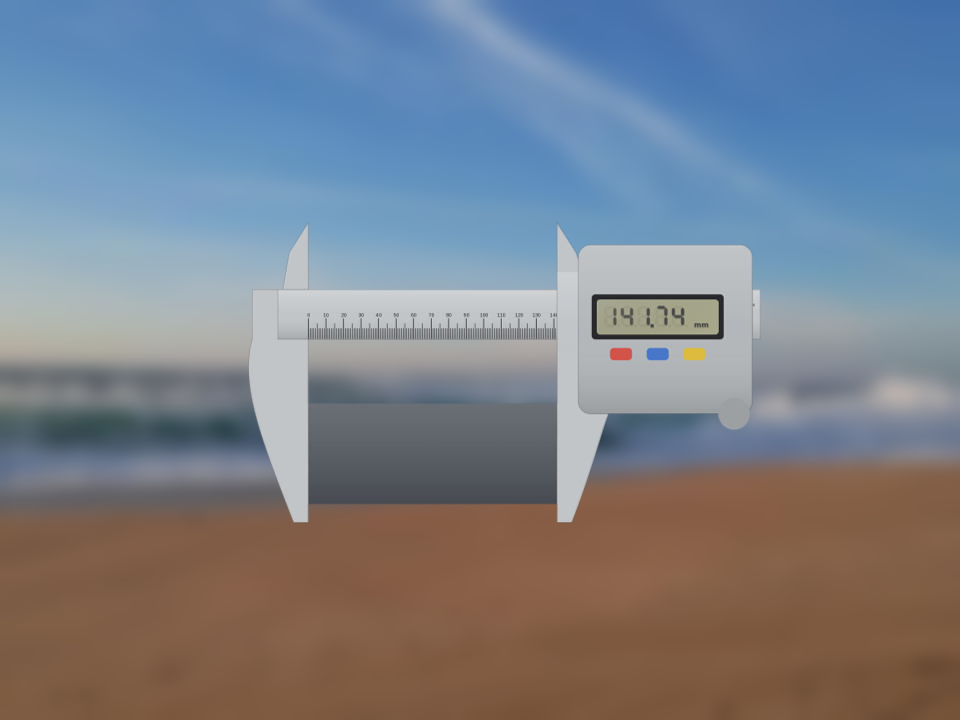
**141.74** mm
